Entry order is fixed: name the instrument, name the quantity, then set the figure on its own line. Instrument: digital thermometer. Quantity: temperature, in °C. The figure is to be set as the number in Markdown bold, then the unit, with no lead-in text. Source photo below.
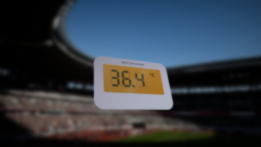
**36.4** °C
